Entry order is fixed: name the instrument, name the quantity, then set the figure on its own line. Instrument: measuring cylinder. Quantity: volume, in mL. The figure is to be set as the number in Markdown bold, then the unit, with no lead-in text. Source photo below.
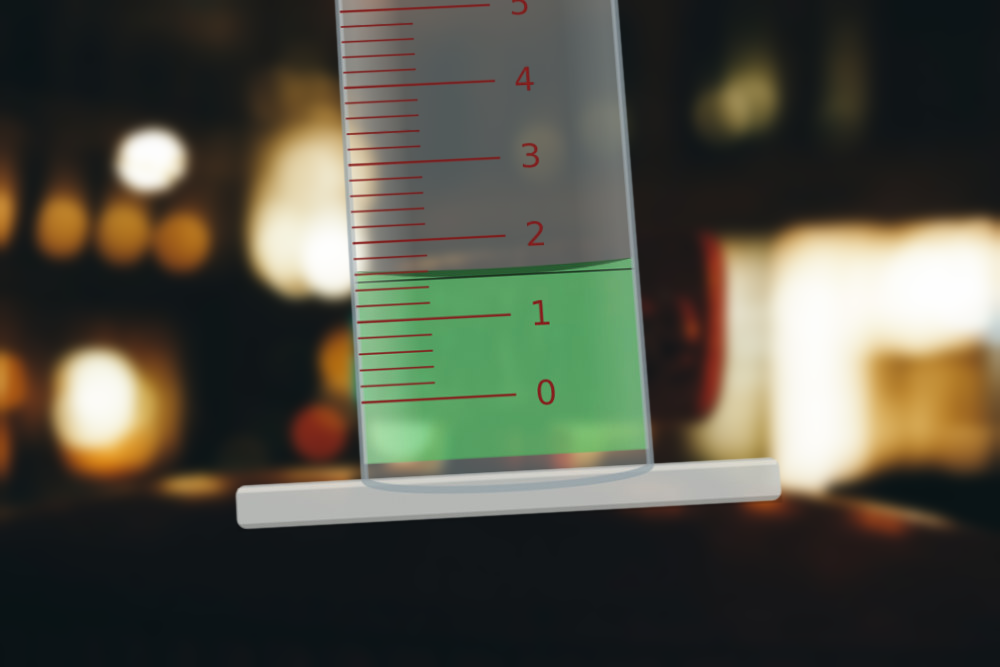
**1.5** mL
